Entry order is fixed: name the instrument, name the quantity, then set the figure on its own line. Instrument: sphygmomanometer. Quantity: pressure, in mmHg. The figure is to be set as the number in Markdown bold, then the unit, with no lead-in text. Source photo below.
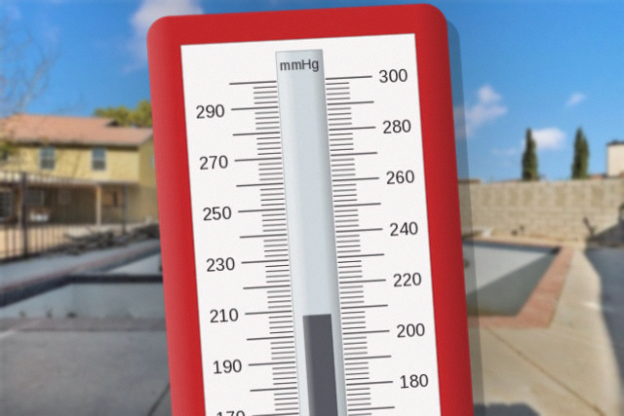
**208** mmHg
